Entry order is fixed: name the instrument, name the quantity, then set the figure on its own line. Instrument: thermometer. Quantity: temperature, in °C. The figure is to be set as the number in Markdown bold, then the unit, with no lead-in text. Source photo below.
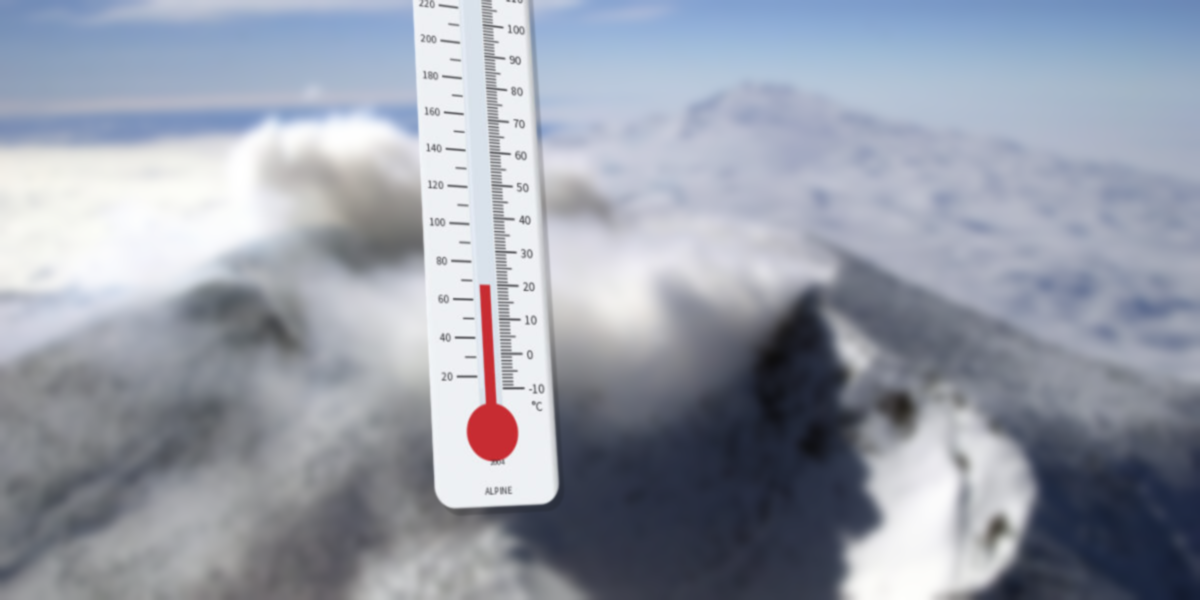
**20** °C
